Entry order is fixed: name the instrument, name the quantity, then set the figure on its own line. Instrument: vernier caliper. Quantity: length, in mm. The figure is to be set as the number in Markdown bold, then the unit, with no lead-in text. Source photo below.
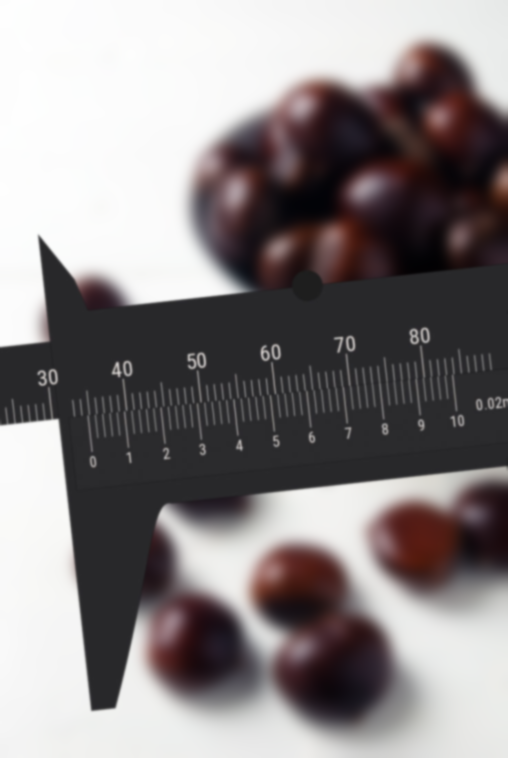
**34.8** mm
